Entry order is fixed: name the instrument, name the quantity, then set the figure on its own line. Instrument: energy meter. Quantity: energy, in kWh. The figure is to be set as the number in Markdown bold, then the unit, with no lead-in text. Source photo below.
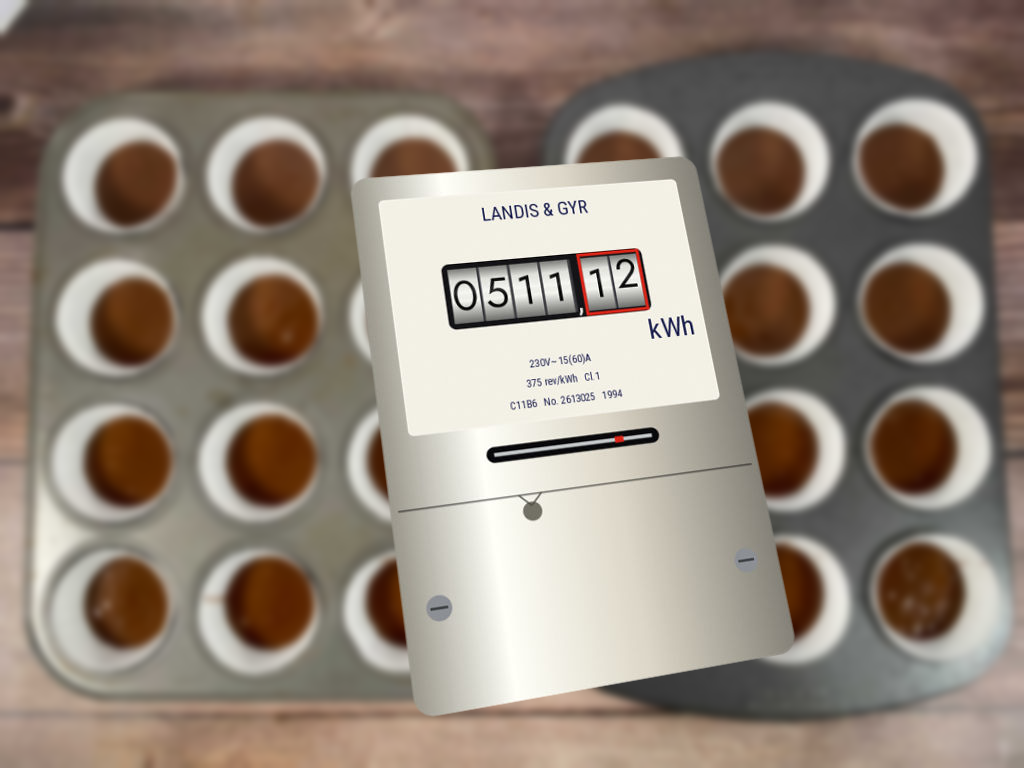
**511.12** kWh
